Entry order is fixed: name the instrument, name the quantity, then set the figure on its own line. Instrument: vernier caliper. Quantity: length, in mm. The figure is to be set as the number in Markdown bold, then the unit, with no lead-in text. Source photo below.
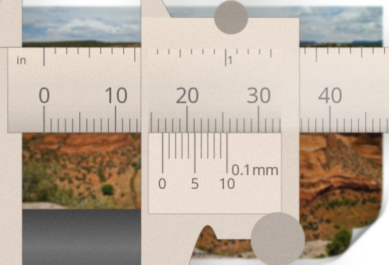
**16.6** mm
